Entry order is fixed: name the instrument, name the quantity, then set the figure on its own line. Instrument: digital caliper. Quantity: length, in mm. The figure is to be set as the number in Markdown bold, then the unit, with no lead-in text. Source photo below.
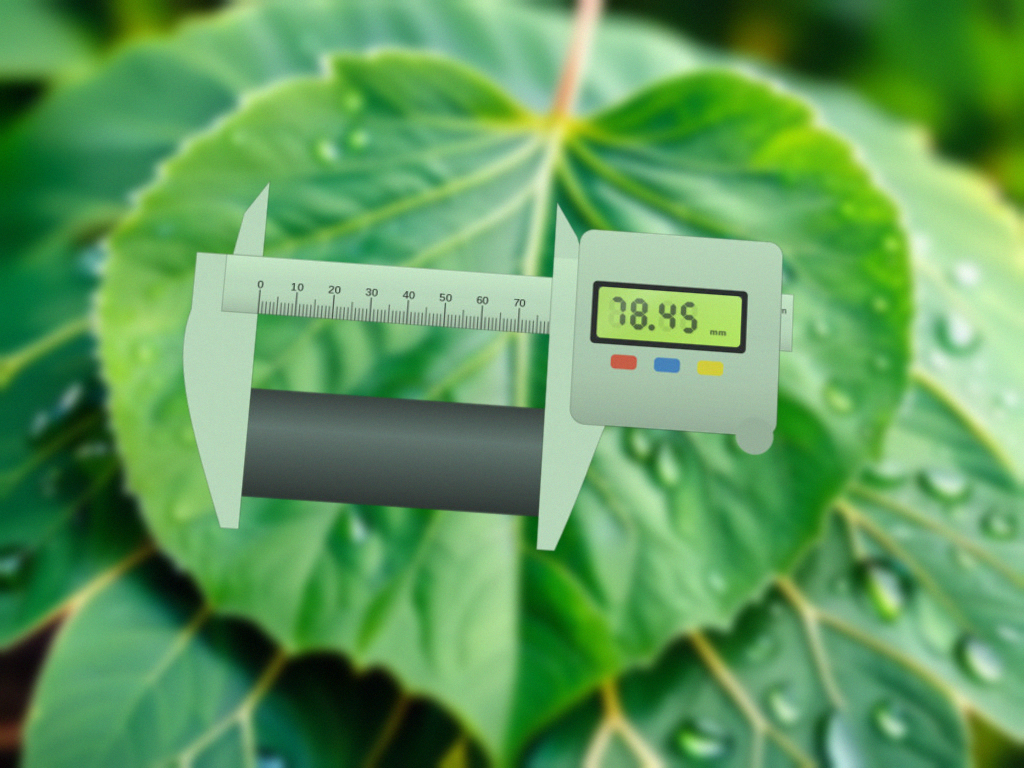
**78.45** mm
